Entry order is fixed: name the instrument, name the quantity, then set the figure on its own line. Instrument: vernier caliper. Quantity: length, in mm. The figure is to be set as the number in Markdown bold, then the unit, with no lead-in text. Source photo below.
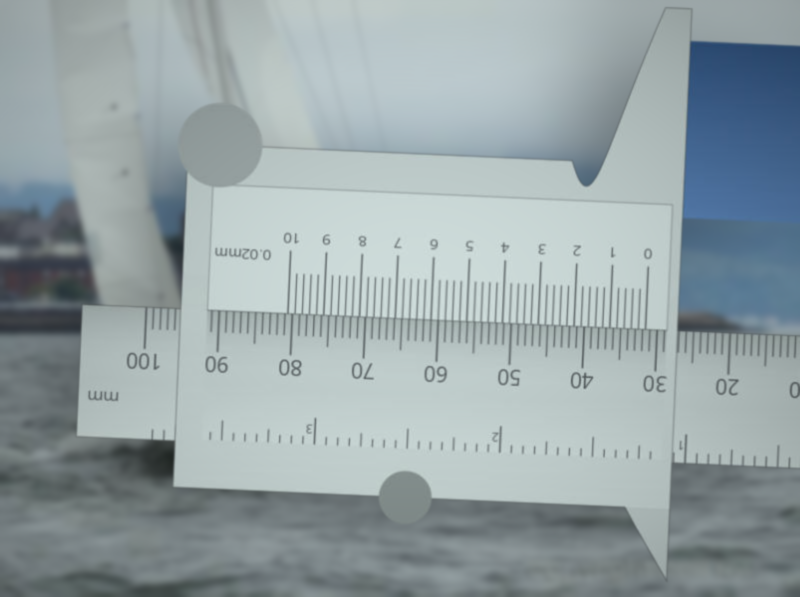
**31.6** mm
